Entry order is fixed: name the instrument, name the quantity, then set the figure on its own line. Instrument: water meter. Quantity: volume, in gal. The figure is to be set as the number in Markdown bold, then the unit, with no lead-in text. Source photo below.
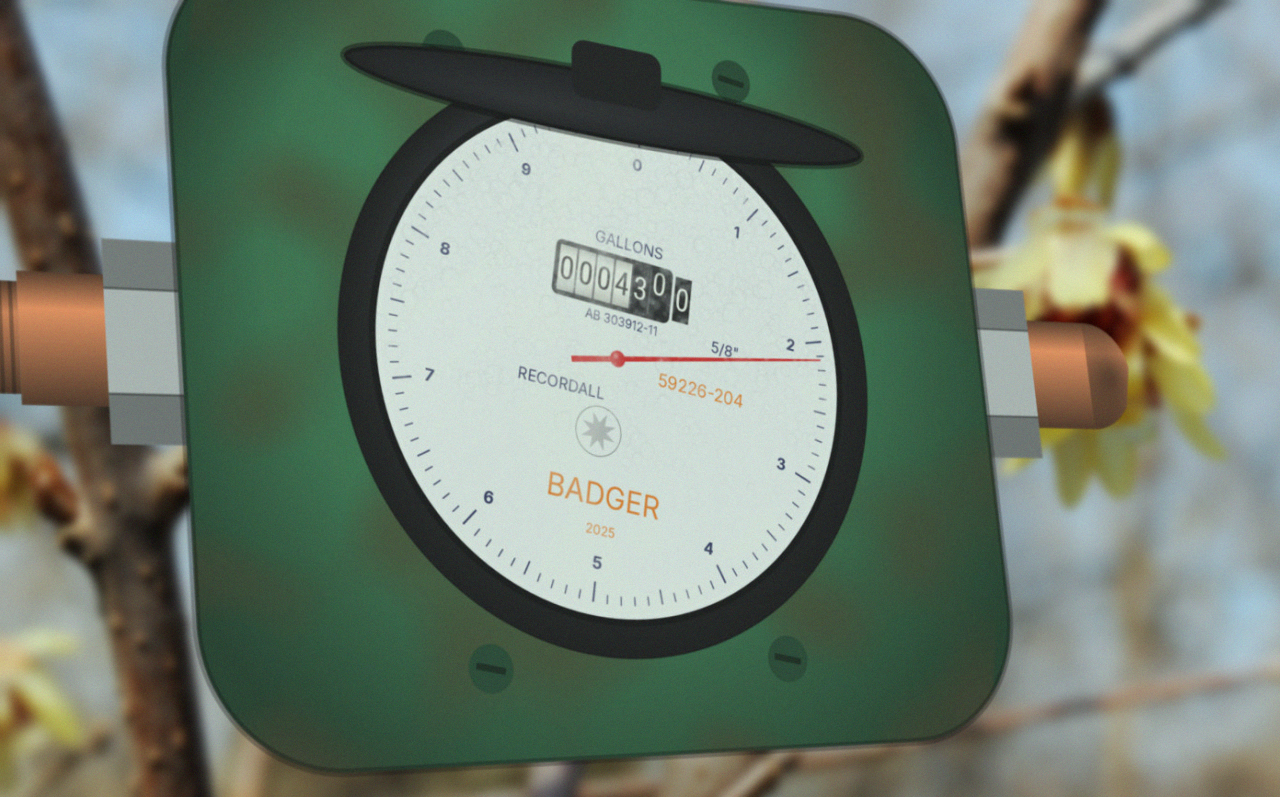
**4302.1** gal
